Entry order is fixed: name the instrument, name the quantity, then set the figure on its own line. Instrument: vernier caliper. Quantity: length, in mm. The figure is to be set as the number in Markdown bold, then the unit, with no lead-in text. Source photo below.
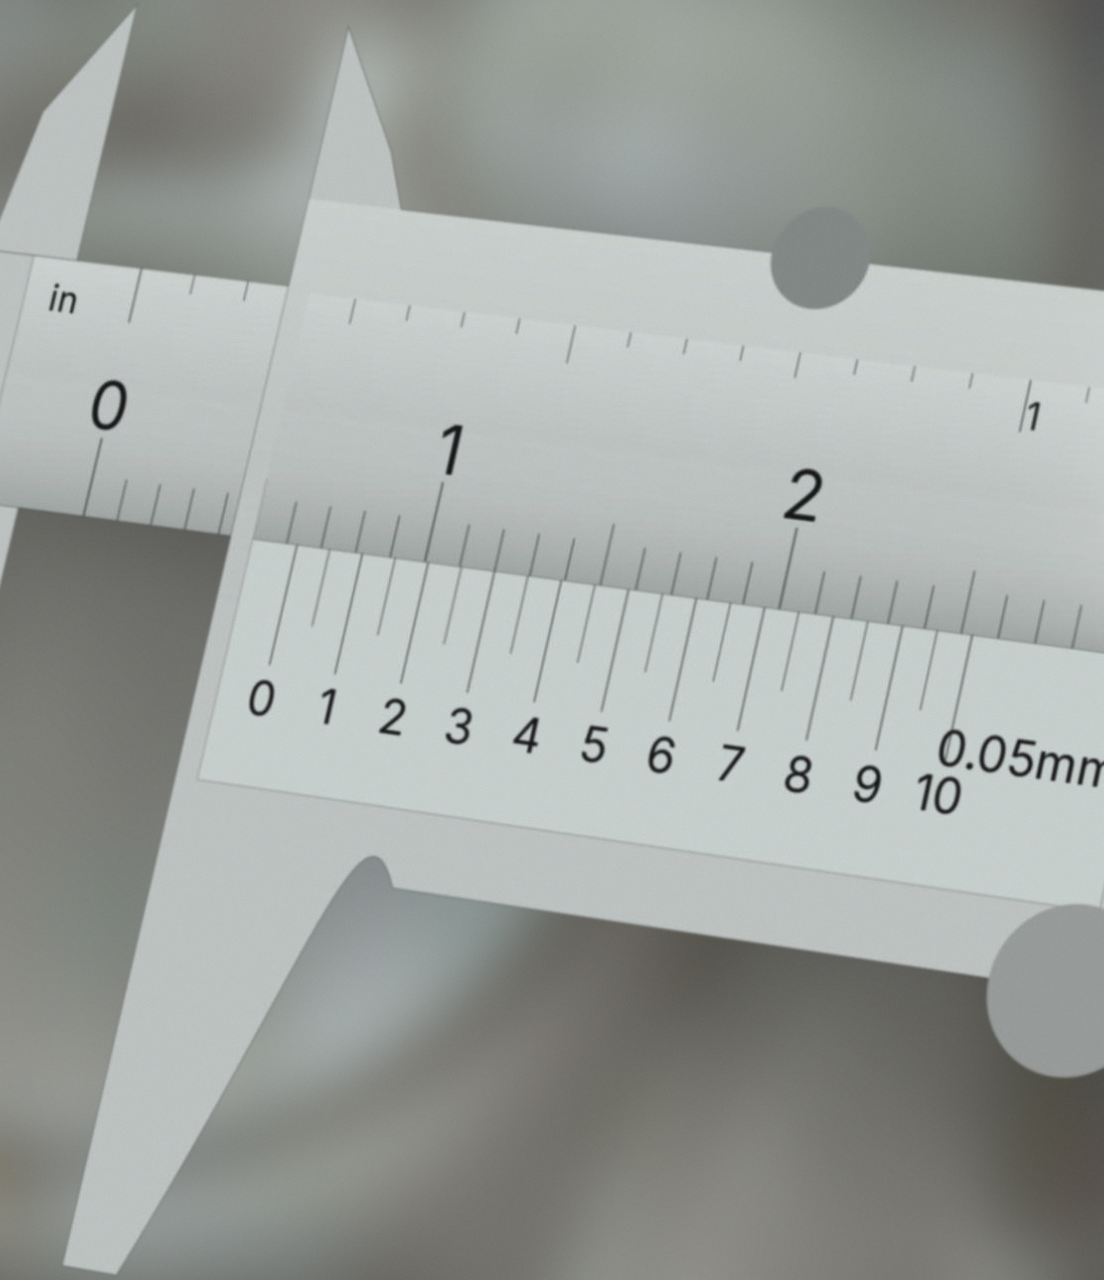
**6.30** mm
